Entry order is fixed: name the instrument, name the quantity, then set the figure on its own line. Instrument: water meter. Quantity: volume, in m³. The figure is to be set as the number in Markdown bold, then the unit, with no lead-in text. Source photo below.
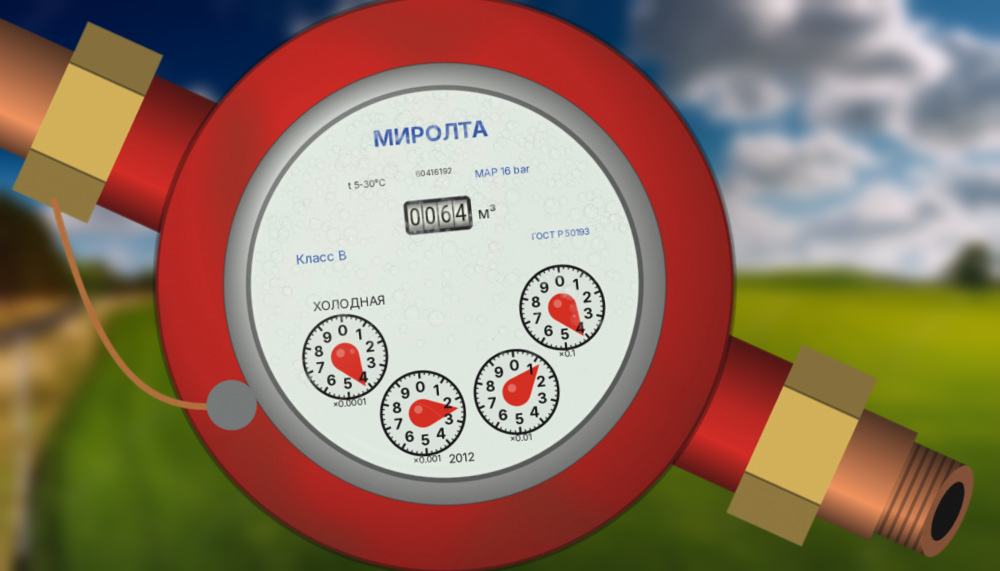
**64.4124** m³
